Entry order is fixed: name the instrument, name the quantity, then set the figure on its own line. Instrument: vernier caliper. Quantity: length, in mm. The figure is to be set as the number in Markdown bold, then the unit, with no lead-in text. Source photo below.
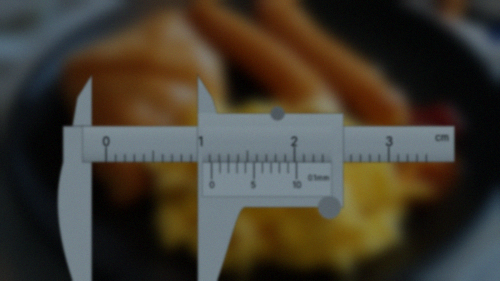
**11.2** mm
